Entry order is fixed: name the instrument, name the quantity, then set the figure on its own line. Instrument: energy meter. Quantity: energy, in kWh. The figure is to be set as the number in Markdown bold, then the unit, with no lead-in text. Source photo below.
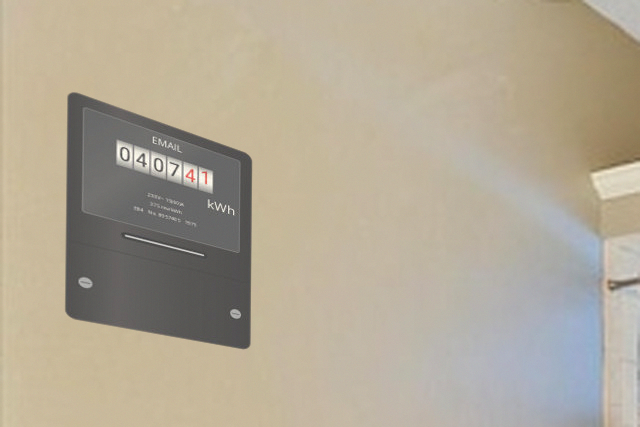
**407.41** kWh
